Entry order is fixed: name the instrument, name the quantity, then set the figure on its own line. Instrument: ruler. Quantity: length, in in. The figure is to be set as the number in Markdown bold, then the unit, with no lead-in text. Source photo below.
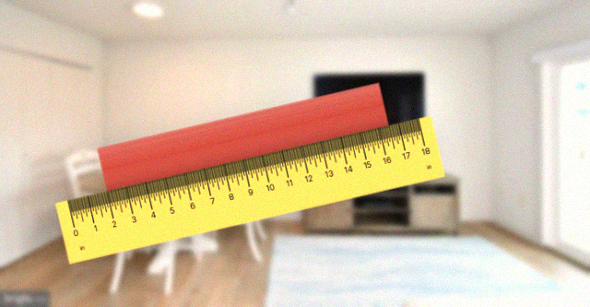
**14.5** in
